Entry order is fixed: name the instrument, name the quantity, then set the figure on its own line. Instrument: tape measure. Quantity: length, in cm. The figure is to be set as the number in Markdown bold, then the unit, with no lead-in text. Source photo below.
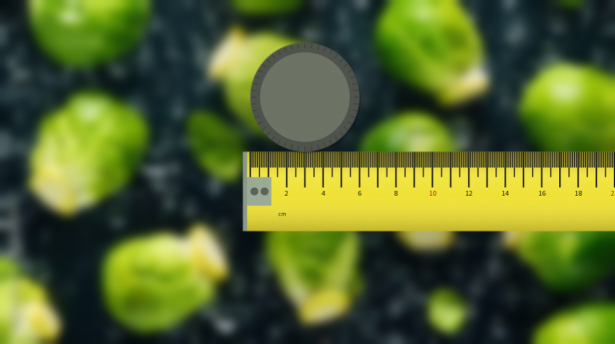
**6** cm
